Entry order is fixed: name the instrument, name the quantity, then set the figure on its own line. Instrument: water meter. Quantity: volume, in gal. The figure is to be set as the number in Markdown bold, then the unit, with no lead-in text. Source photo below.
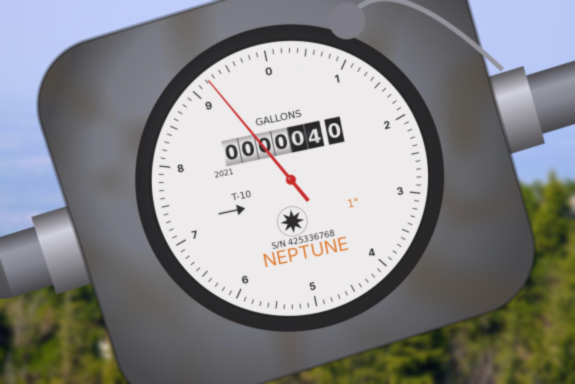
**39.2** gal
